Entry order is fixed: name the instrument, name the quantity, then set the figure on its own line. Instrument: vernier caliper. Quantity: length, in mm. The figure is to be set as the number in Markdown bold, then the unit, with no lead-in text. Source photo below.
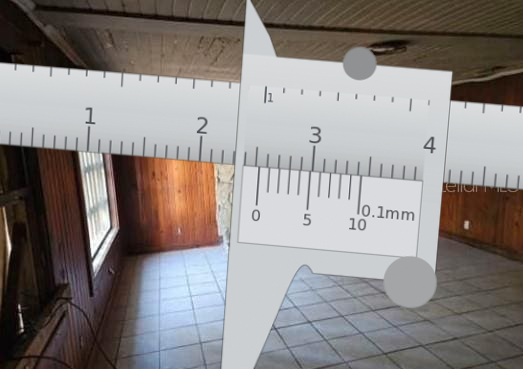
**25.3** mm
